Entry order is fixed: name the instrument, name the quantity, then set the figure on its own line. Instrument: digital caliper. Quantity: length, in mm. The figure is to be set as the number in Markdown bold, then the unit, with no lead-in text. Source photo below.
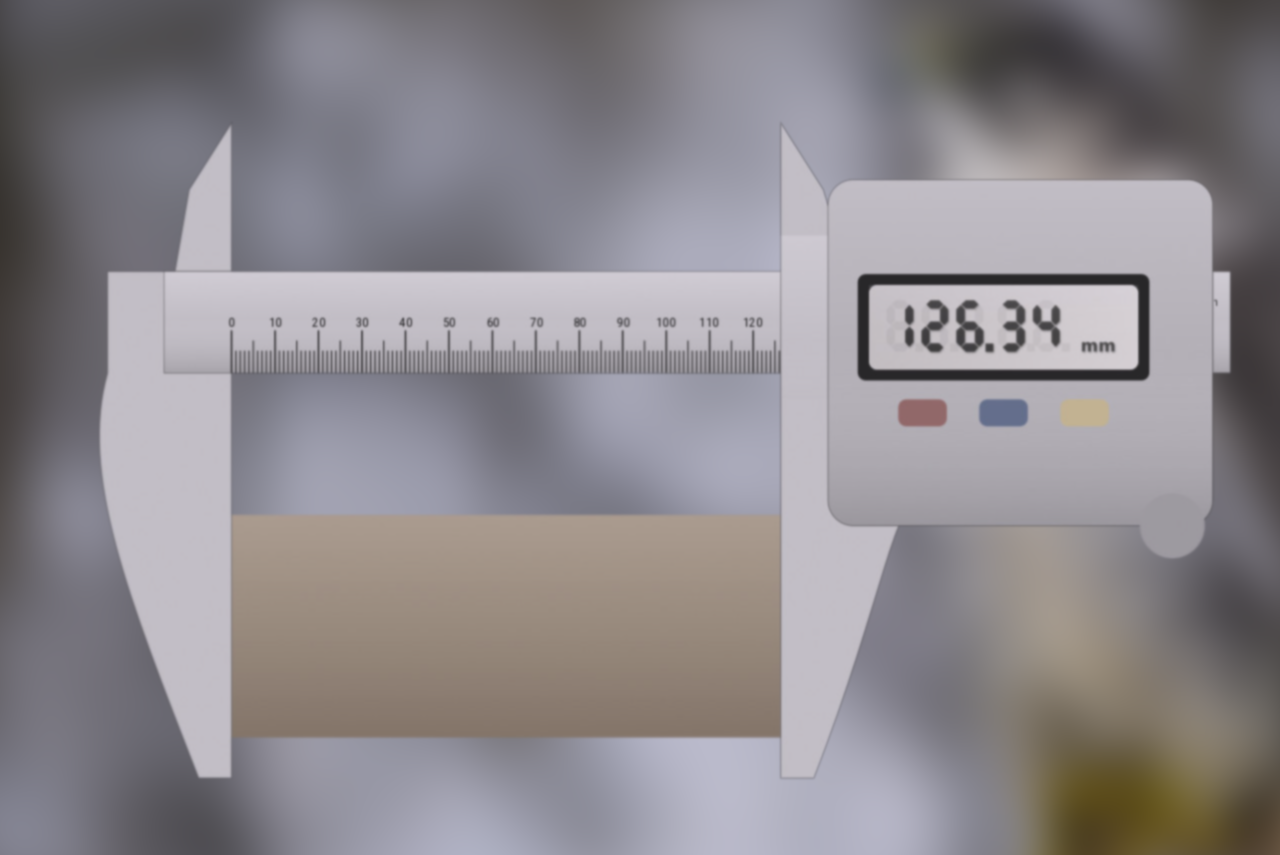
**126.34** mm
